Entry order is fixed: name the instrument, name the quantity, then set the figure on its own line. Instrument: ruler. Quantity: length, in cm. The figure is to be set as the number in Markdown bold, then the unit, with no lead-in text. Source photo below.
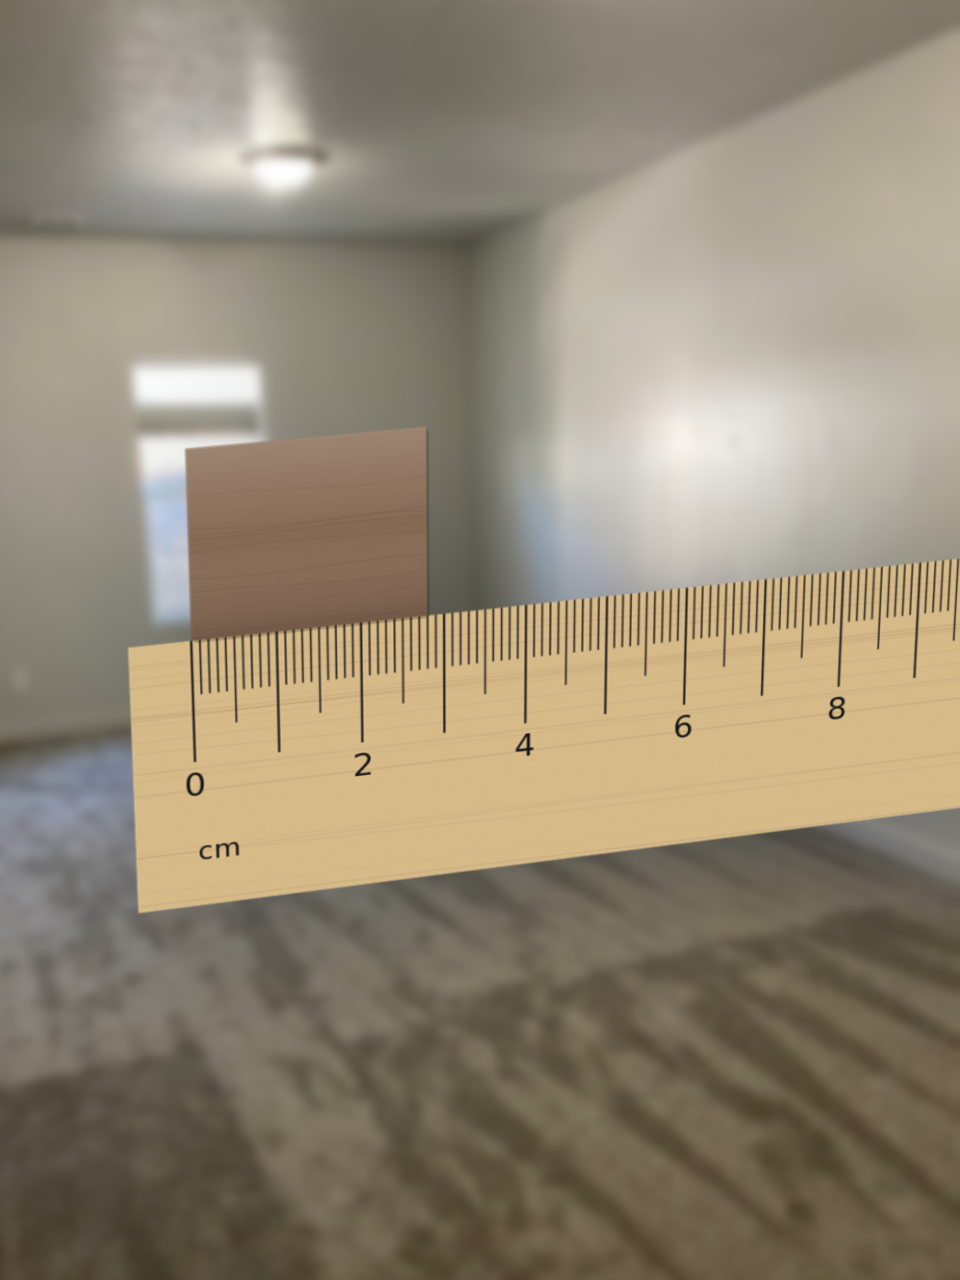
**2.8** cm
